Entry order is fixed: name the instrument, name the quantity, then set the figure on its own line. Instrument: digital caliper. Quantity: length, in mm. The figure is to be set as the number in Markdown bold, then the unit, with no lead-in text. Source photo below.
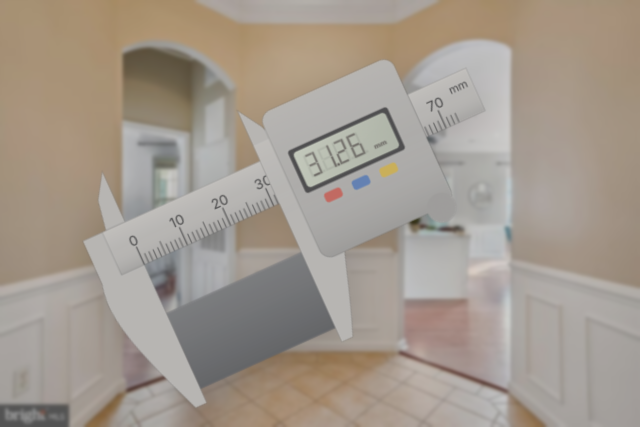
**31.26** mm
